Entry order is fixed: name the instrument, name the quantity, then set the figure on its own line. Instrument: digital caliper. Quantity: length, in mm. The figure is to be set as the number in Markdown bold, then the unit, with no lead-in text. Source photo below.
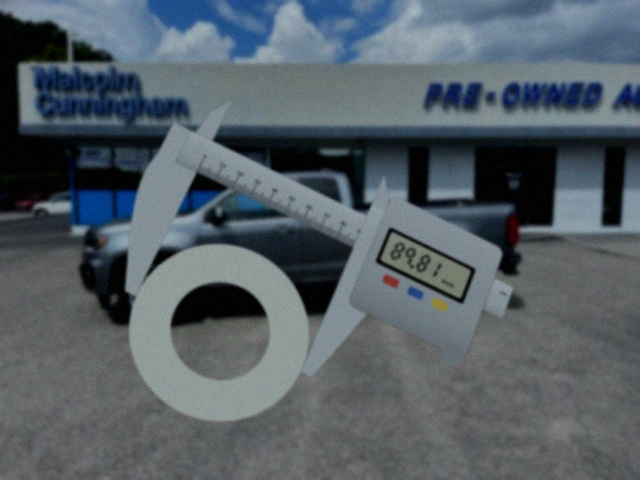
**89.81** mm
